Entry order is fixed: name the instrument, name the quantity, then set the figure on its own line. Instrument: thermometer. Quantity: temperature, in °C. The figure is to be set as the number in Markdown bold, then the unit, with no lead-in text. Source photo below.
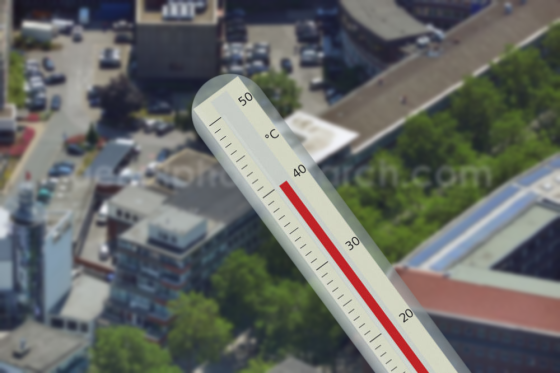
**40** °C
